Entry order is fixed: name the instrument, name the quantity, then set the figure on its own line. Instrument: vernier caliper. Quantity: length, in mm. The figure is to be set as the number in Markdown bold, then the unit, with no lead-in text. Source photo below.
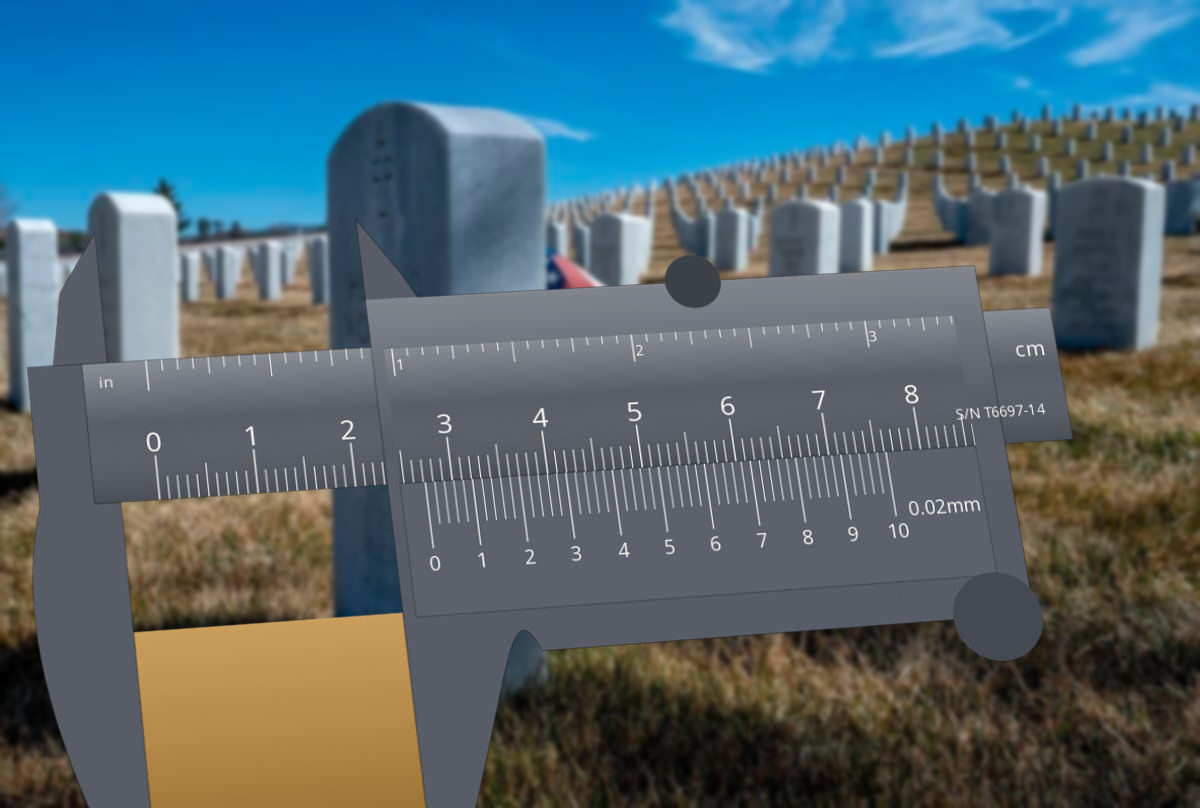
**27.2** mm
